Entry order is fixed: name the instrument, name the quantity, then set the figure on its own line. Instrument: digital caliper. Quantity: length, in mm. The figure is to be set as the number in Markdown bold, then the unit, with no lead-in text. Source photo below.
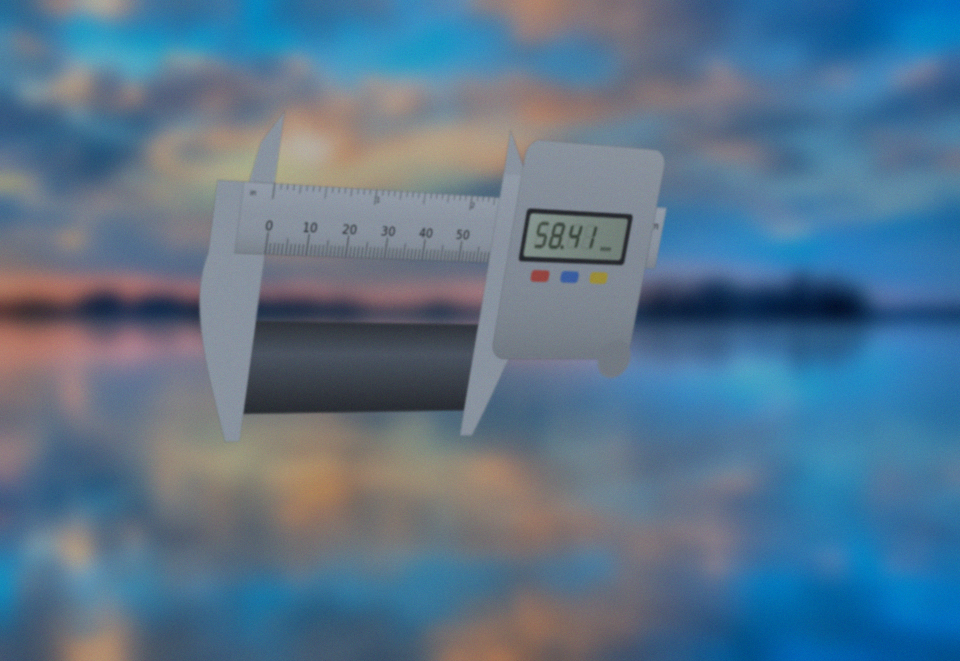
**58.41** mm
